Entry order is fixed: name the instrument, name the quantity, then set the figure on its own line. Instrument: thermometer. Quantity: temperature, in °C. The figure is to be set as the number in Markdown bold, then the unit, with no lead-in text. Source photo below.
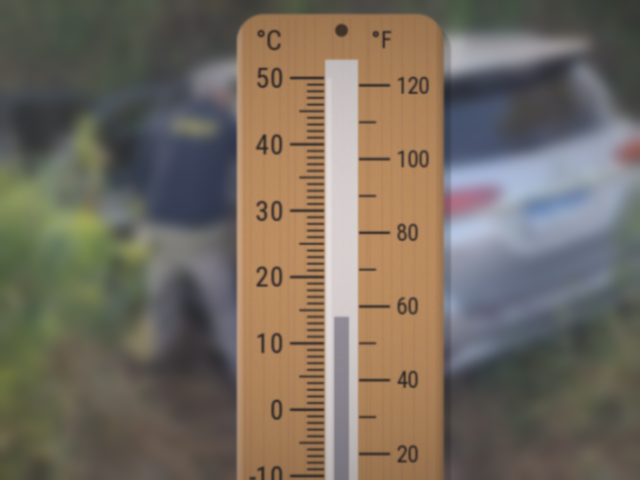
**14** °C
